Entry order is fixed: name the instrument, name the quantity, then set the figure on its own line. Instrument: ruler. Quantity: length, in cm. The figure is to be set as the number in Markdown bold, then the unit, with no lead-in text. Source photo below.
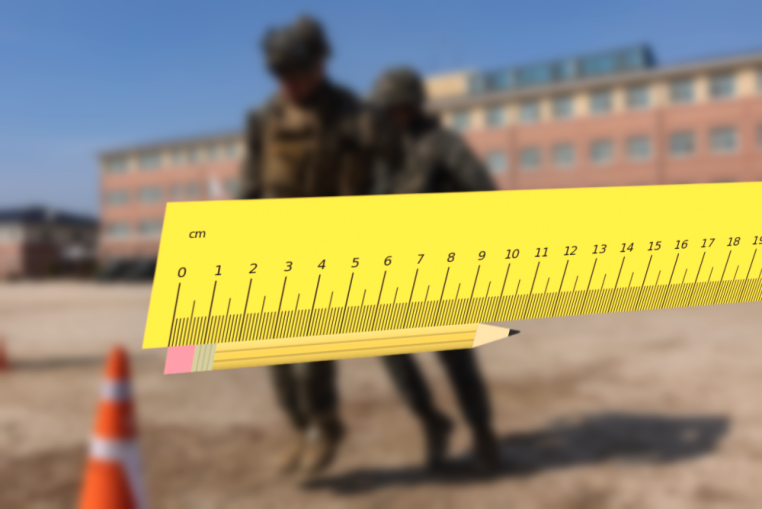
**11** cm
